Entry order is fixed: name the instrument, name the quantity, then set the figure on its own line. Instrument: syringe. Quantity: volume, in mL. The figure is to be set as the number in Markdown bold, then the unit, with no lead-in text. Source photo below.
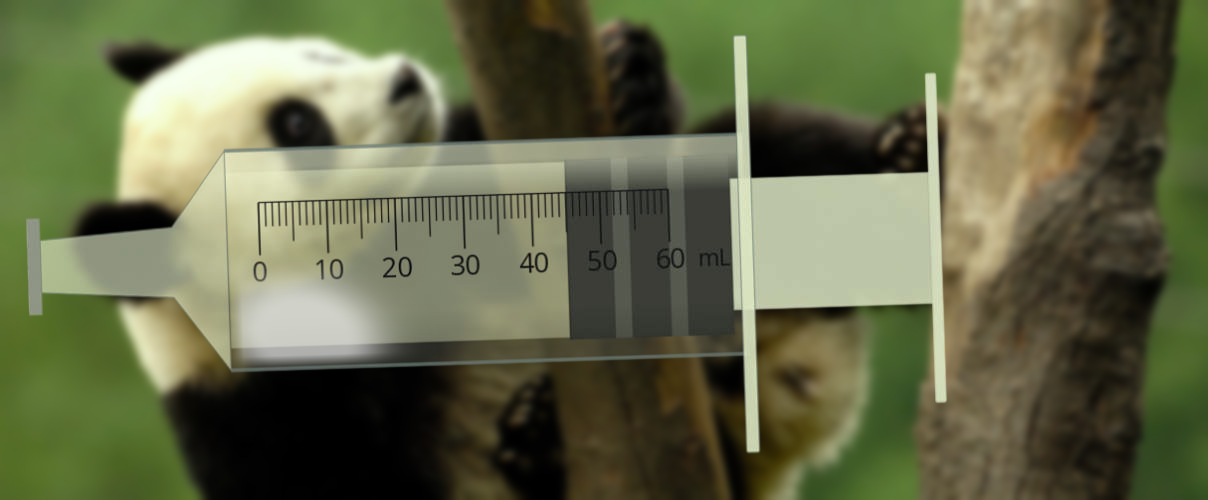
**45** mL
